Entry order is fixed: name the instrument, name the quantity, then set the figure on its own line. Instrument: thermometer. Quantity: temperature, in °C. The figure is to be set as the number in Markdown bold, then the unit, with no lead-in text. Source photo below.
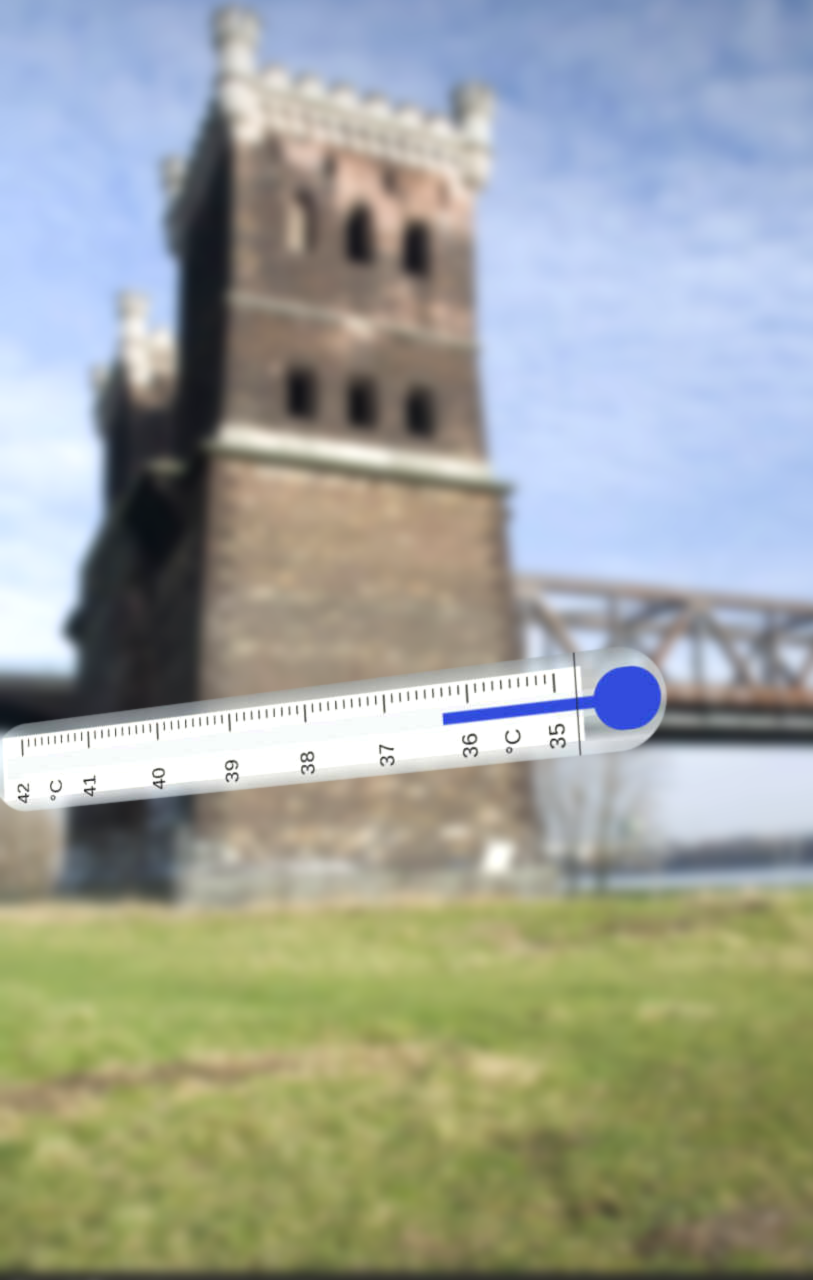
**36.3** °C
